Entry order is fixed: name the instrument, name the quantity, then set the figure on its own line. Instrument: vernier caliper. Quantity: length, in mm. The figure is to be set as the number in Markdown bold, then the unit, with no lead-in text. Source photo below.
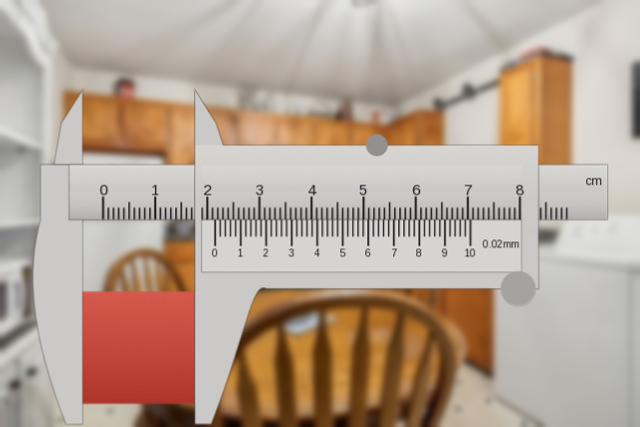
**21.5** mm
